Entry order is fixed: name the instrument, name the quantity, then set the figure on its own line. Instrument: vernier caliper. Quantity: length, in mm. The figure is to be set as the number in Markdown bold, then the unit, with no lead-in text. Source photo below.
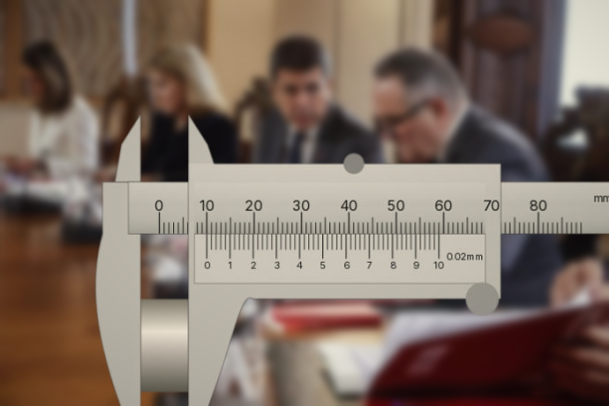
**10.0** mm
